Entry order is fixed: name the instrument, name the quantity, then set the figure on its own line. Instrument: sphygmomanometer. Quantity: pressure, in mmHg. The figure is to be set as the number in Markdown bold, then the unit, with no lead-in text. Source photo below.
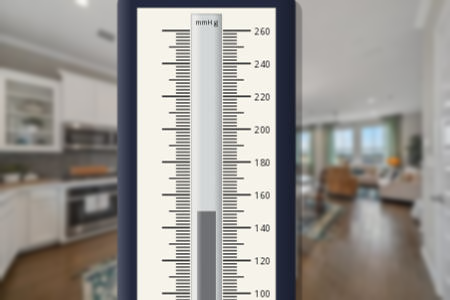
**150** mmHg
